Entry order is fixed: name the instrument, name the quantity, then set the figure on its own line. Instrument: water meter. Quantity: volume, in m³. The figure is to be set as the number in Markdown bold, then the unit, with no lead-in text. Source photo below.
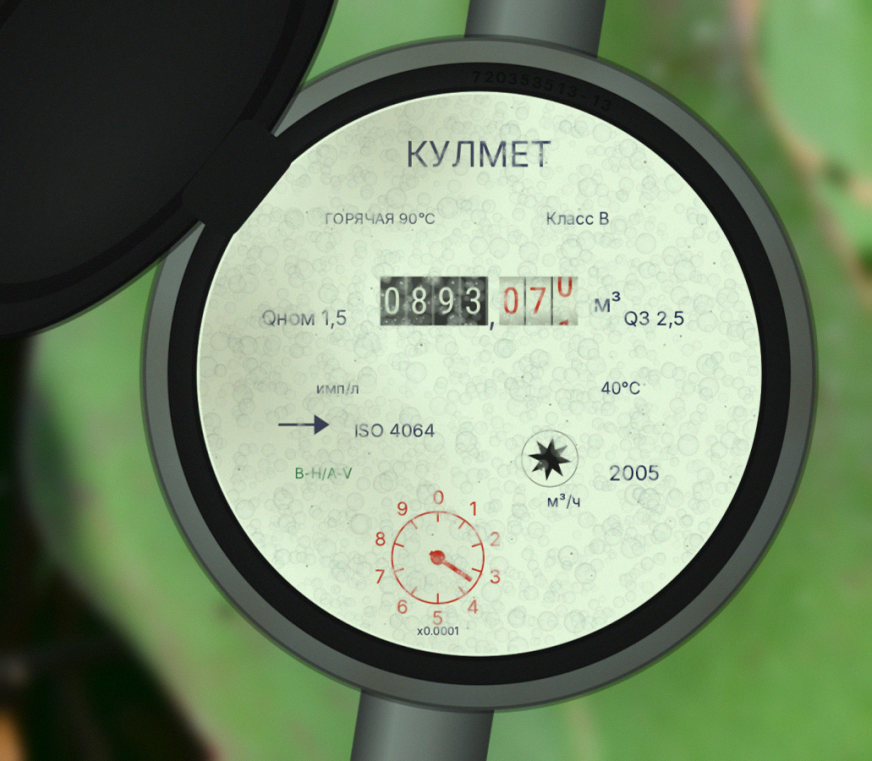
**893.0703** m³
